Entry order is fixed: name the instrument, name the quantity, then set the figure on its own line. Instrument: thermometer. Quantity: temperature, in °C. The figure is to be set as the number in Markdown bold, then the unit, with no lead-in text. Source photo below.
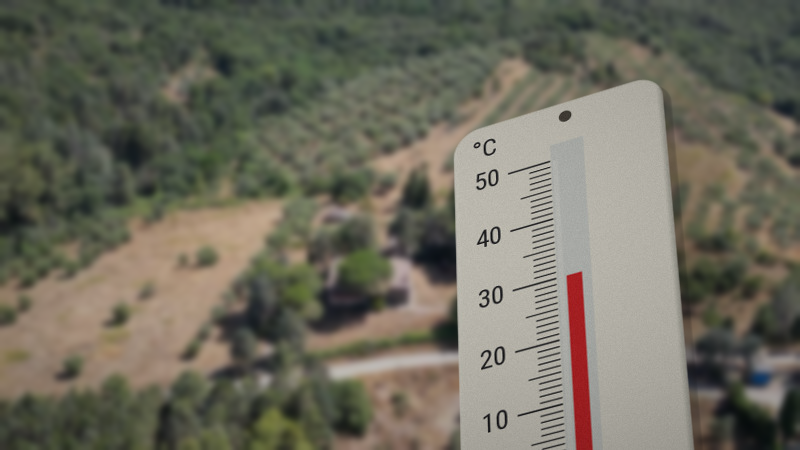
**30** °C
